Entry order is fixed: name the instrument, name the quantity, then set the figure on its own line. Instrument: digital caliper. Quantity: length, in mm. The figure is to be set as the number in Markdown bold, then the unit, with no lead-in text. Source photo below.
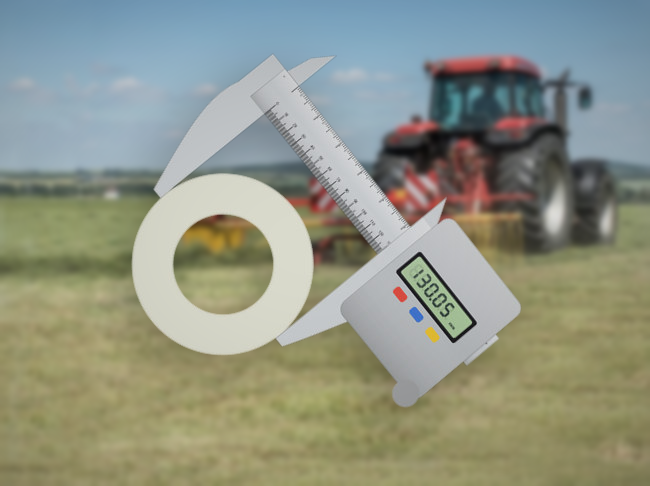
**130.05** mm
